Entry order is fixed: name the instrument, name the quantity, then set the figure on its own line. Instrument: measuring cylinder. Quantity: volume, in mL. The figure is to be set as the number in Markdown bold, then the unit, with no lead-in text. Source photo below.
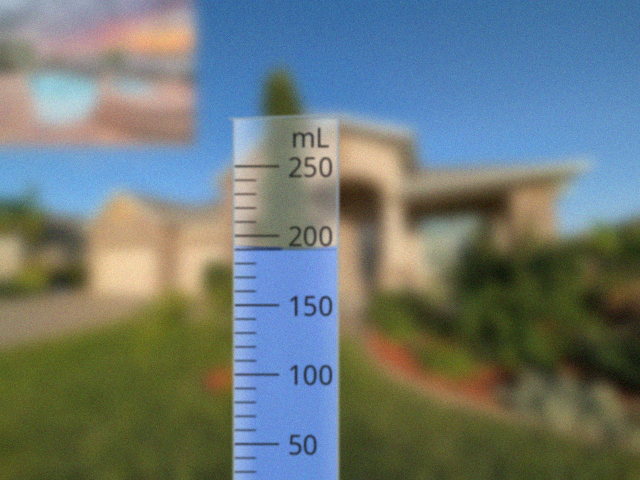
**190** mL
